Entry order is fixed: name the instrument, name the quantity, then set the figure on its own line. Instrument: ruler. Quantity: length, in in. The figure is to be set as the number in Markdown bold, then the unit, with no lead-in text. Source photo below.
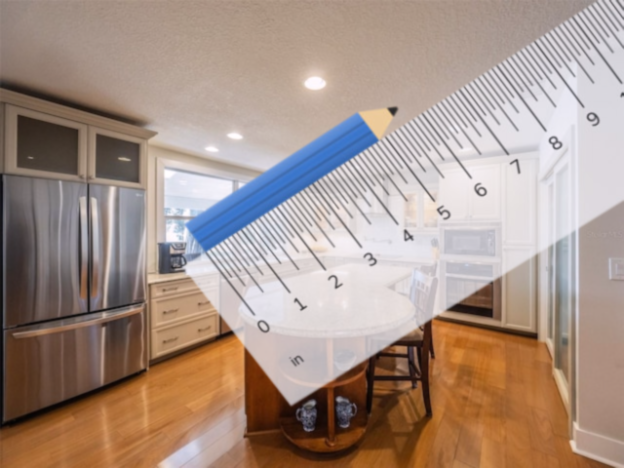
**5.625** in
